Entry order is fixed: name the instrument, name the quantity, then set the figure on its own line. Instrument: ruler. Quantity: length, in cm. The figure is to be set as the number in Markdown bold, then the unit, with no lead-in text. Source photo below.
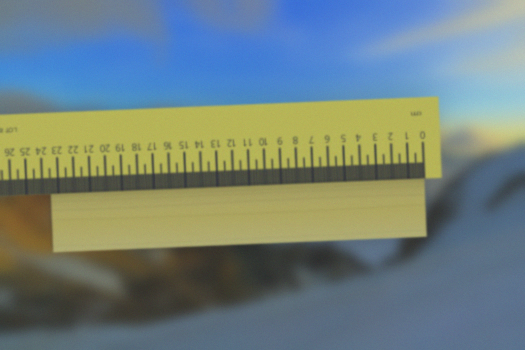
**23.5** cm
